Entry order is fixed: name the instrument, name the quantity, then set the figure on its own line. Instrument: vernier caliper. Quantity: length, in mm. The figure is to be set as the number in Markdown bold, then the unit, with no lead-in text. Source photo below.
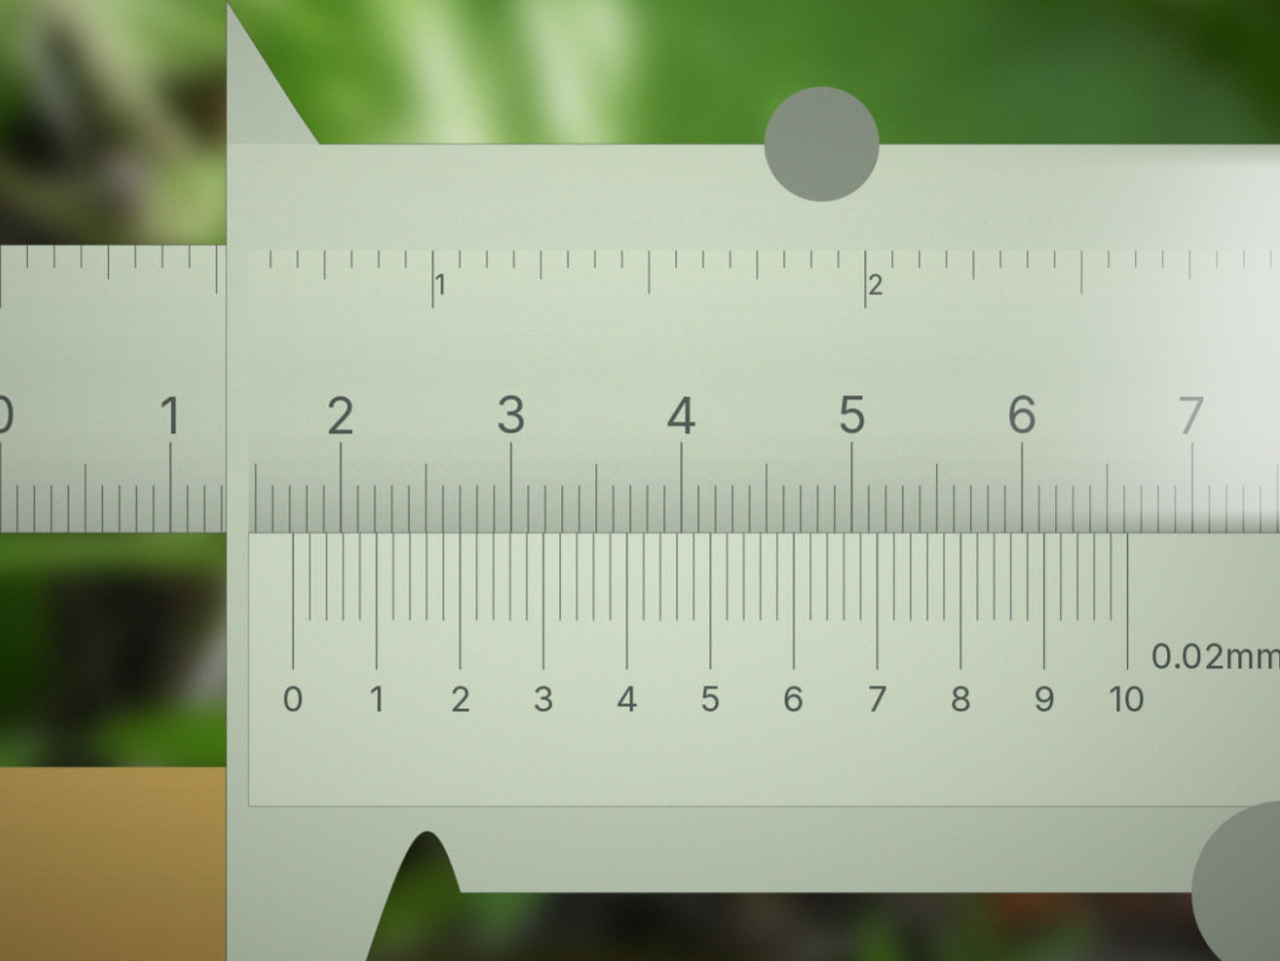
**17.2** mm
